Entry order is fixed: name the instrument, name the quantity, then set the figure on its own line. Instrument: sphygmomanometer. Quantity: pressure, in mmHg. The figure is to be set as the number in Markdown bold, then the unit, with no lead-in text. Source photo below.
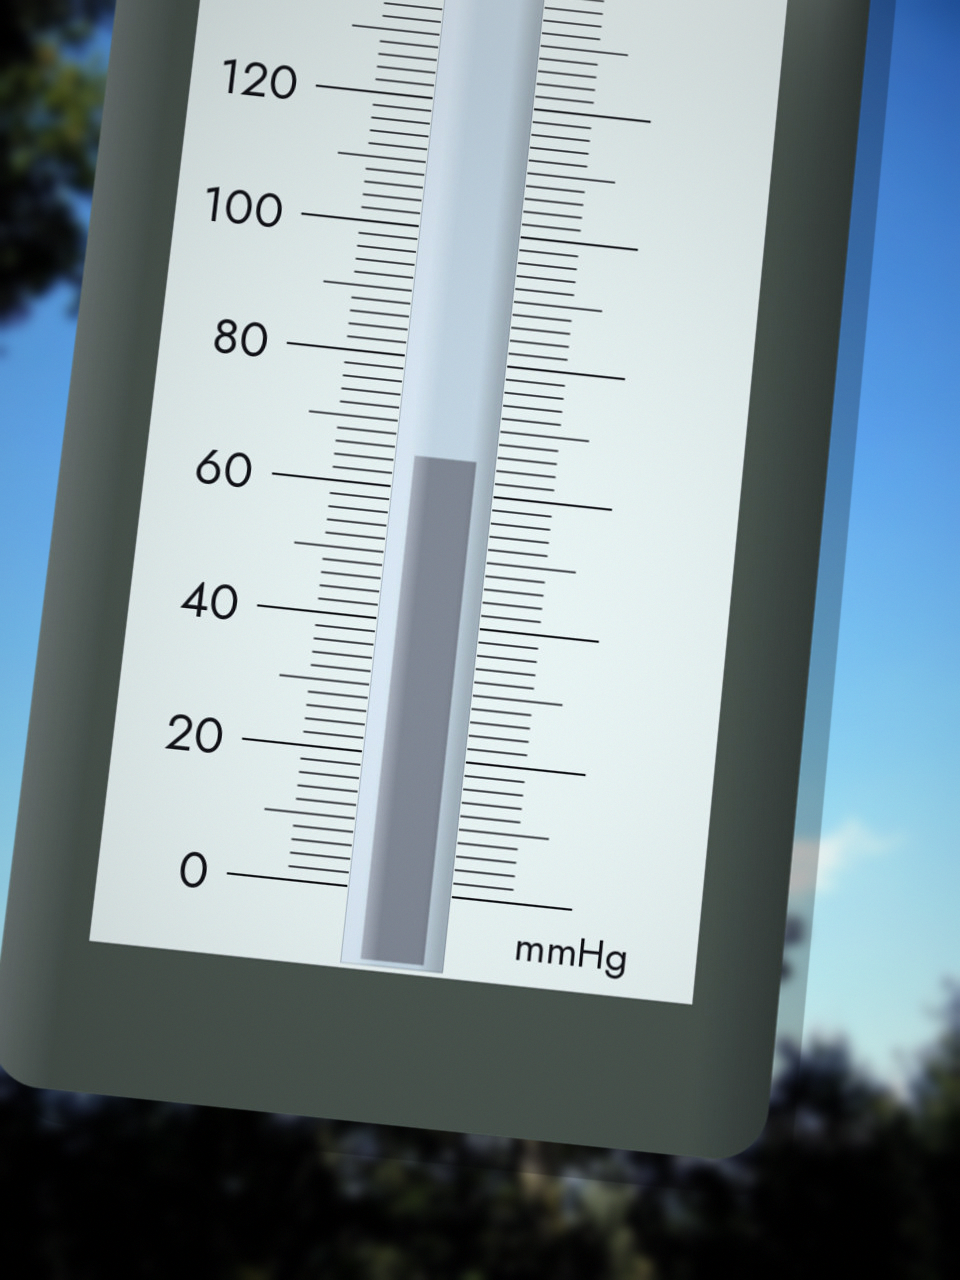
**65** mmHg
